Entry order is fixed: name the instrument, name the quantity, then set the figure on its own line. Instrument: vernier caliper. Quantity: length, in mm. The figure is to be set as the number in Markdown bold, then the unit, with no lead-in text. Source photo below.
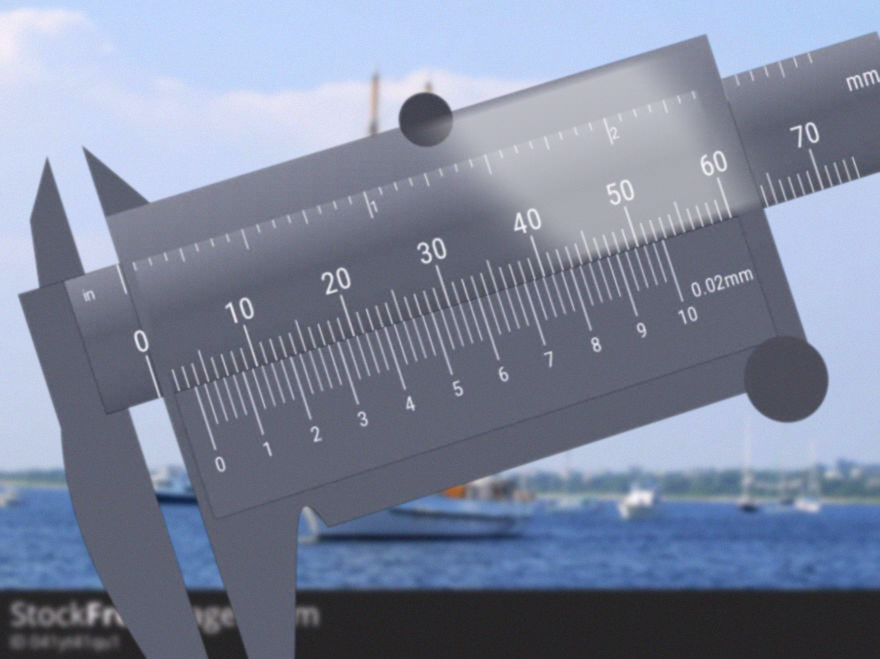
**3.6** mm
